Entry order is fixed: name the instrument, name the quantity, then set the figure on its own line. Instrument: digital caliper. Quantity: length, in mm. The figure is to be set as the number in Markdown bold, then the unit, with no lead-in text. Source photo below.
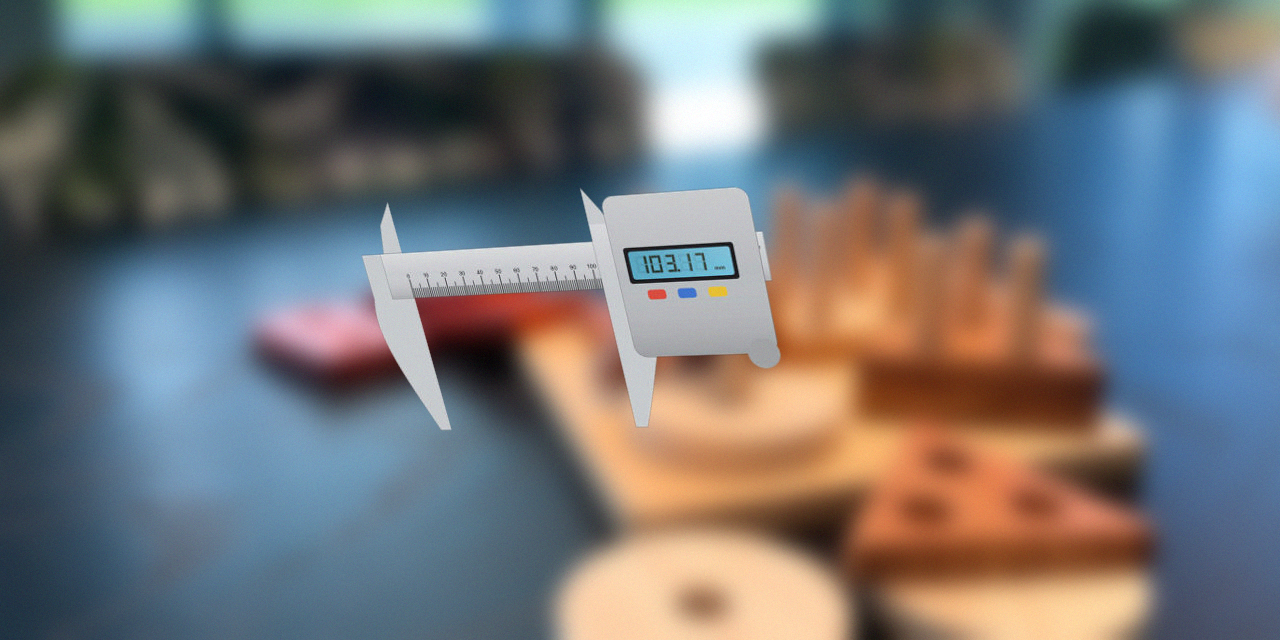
**103.17** mm
